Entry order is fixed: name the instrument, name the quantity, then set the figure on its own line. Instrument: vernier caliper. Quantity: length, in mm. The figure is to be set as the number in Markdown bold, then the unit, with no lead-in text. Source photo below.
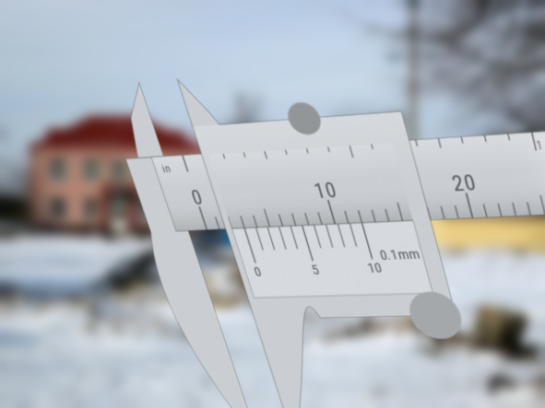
**3.0** mm
